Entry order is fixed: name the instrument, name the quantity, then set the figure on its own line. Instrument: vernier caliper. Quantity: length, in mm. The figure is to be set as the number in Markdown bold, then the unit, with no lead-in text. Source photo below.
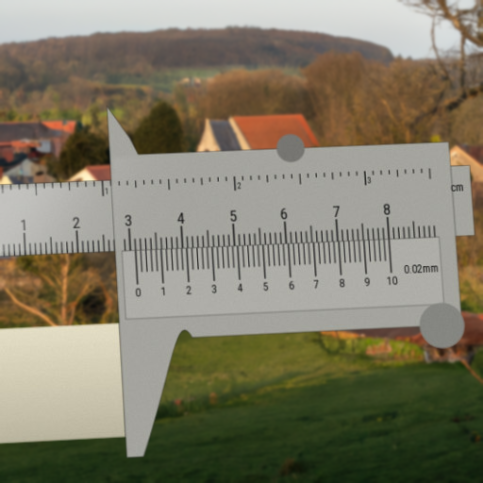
**31.0** mm
